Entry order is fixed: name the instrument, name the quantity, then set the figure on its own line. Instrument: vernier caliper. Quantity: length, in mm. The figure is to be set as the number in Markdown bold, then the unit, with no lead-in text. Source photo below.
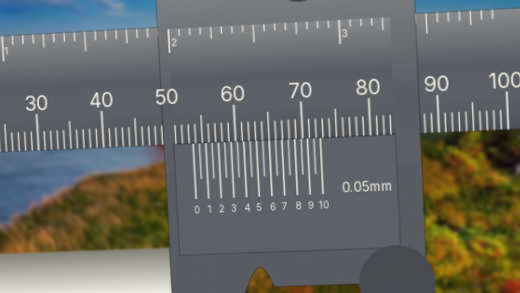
**53.6** mm
